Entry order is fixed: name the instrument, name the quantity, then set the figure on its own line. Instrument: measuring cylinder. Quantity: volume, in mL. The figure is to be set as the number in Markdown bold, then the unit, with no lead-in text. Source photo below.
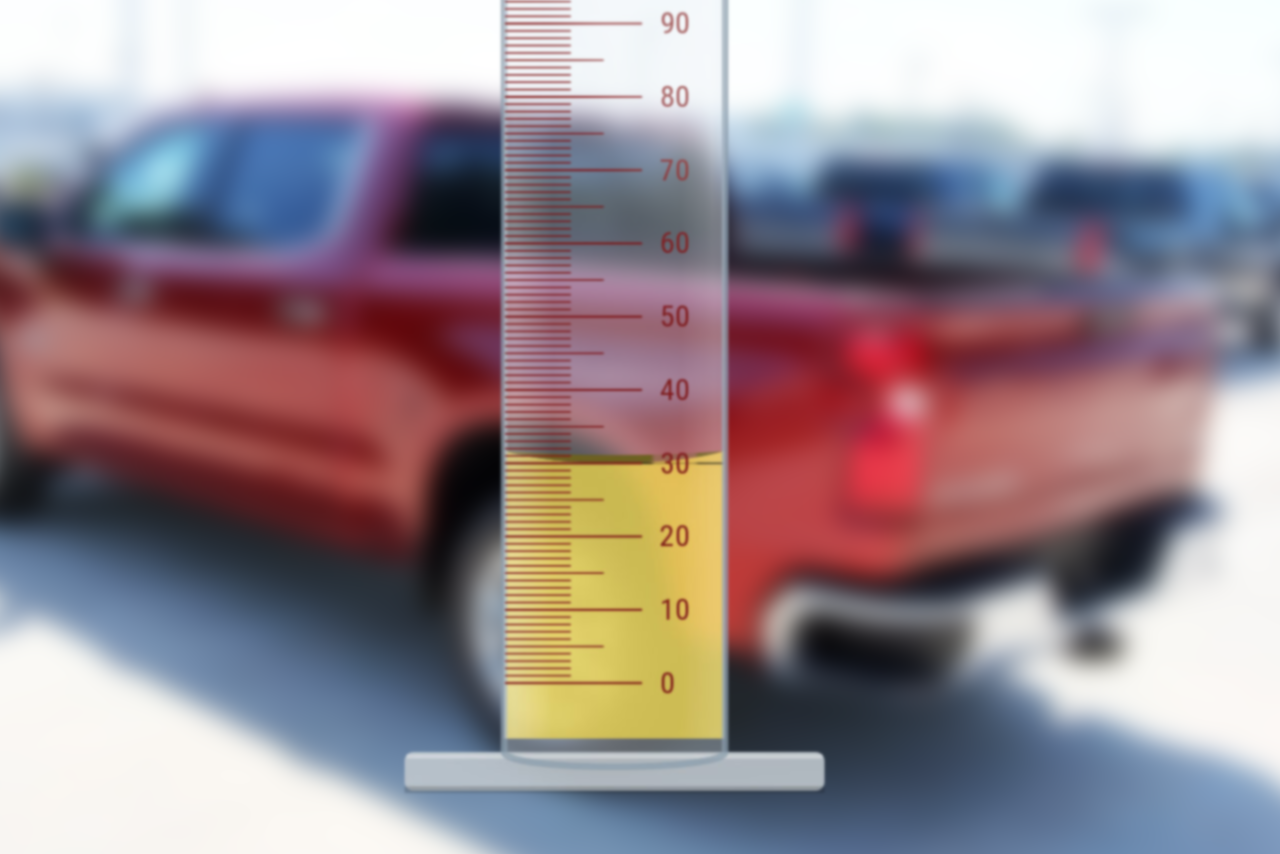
**30** mL
